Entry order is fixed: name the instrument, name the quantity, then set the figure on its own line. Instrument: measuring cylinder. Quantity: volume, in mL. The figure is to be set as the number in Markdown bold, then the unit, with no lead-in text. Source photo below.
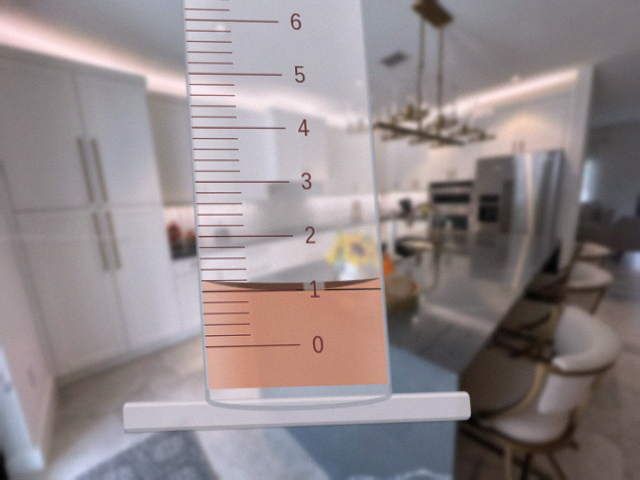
**1** mL
